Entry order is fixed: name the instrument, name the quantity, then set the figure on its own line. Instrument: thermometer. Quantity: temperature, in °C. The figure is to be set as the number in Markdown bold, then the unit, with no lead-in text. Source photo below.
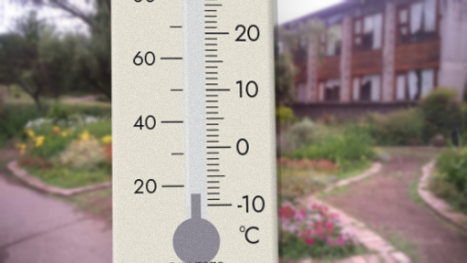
**-8** °C
